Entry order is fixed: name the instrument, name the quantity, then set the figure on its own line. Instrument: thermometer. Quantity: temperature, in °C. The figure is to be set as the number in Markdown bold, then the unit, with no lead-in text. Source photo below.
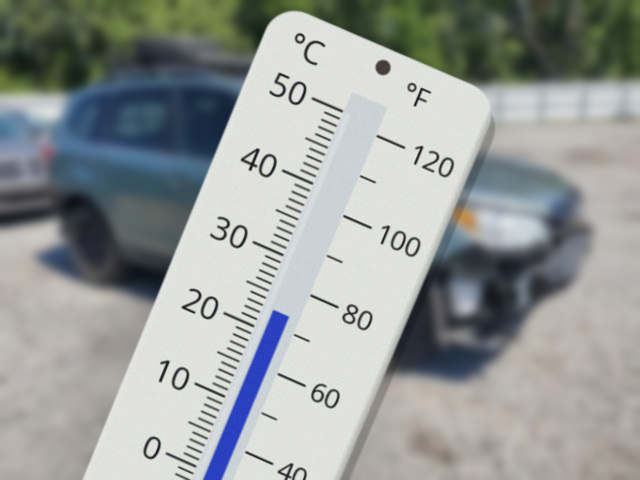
**23** °C
